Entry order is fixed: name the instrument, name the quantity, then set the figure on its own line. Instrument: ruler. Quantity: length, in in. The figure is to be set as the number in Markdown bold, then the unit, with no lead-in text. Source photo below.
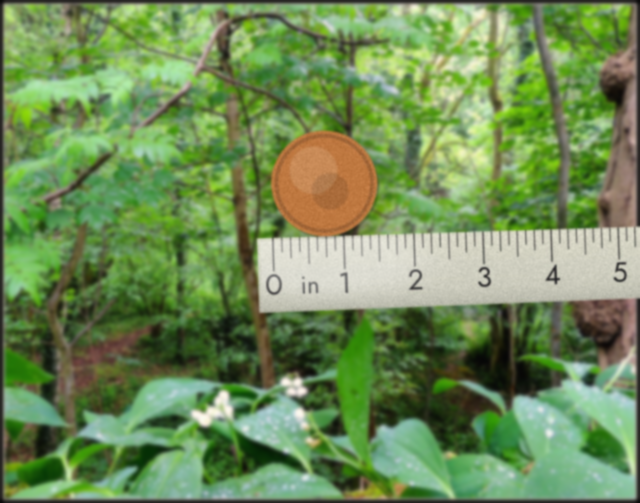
**1.5** in
